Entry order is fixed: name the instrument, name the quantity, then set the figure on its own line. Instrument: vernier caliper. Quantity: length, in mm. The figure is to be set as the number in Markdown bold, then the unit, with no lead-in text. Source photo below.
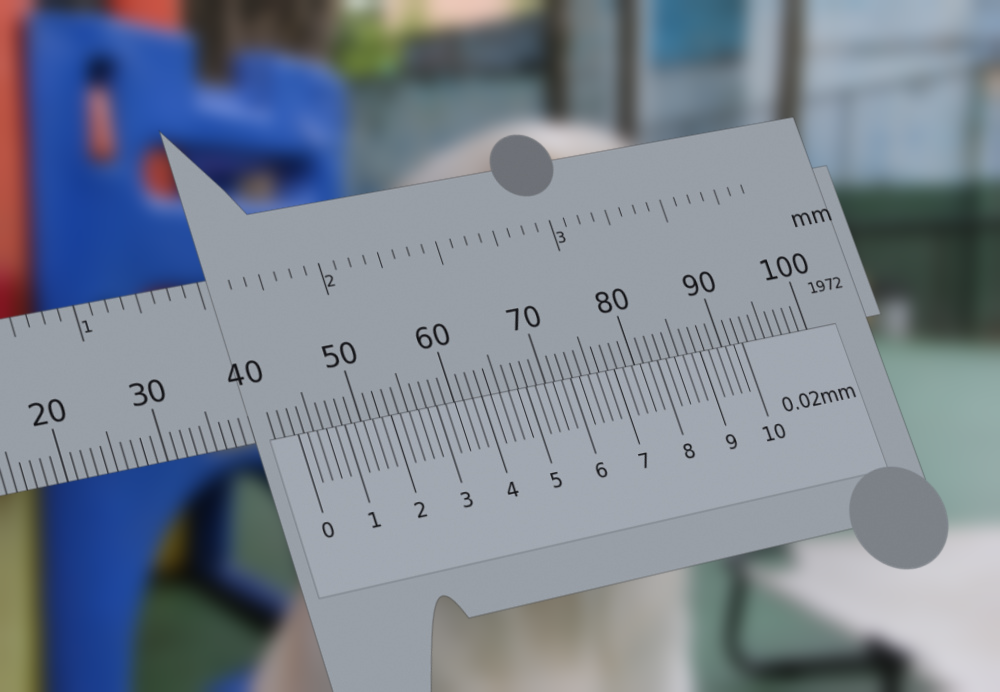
**43.4** mm
